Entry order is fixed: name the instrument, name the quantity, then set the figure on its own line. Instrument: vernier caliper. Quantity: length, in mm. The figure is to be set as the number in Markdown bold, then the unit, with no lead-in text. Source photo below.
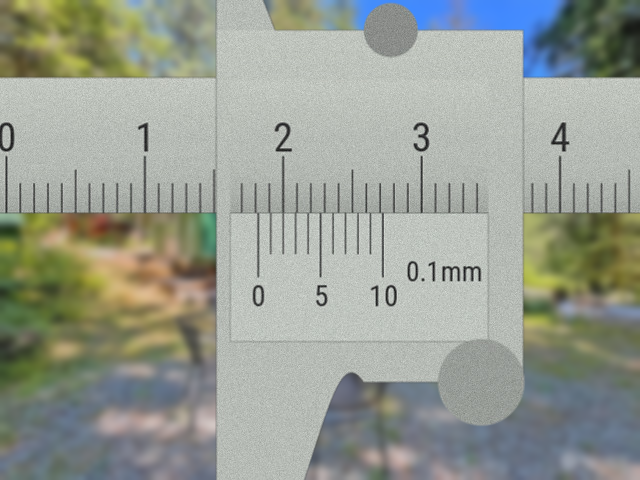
**18.2** mm
